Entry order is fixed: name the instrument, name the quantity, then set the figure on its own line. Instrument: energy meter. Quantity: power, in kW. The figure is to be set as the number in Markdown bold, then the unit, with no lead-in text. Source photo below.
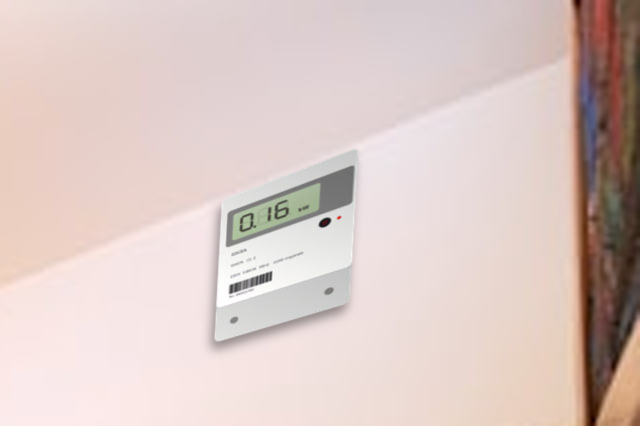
**0.16** kW
